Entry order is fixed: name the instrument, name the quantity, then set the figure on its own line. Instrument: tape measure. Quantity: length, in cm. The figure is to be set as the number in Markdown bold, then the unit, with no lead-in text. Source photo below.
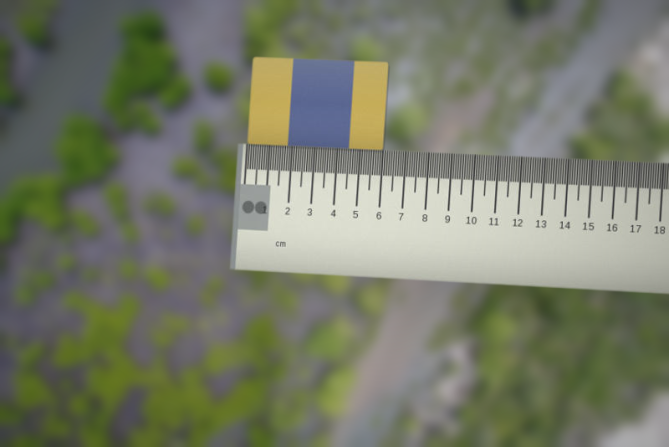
**6** cm
